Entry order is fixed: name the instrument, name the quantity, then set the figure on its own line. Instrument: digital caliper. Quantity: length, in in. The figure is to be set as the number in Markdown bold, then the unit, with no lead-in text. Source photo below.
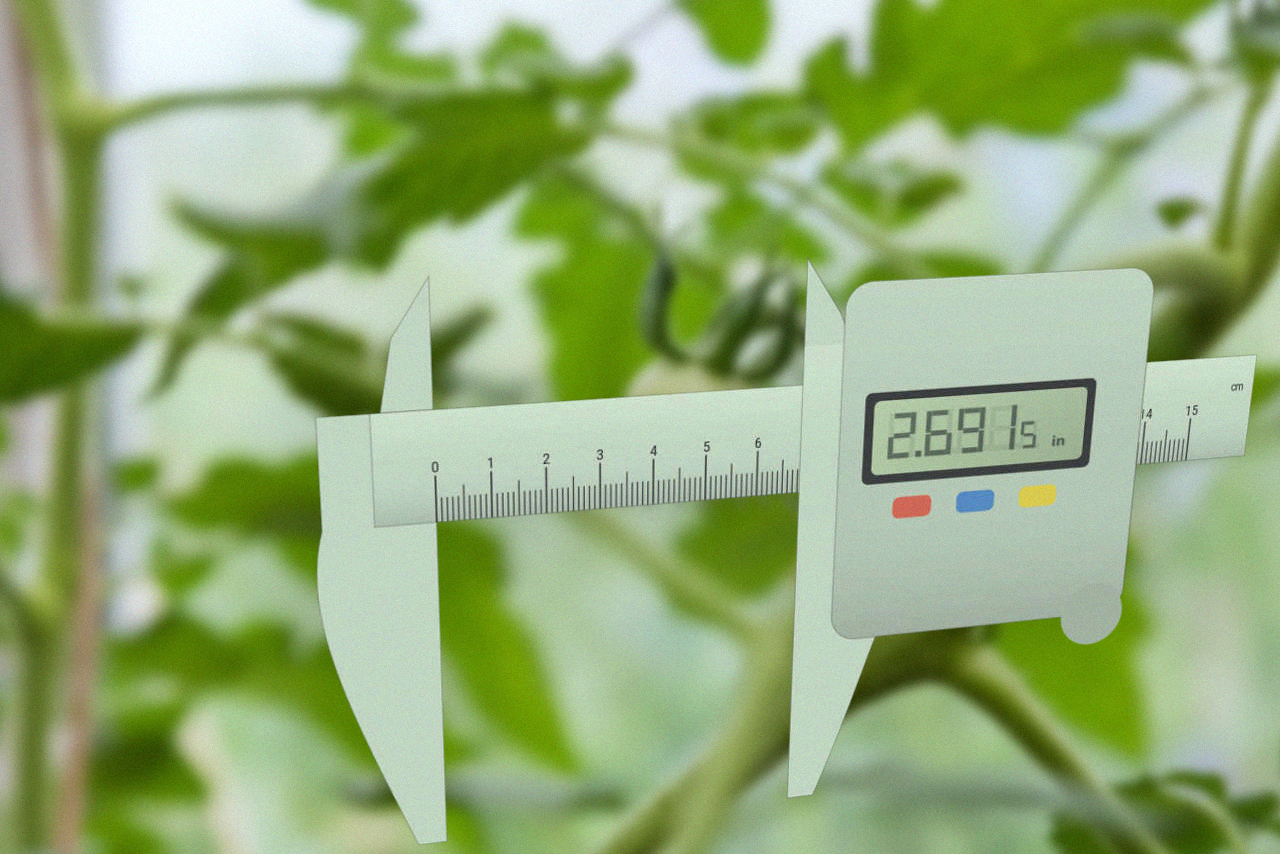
**2.6915** in
